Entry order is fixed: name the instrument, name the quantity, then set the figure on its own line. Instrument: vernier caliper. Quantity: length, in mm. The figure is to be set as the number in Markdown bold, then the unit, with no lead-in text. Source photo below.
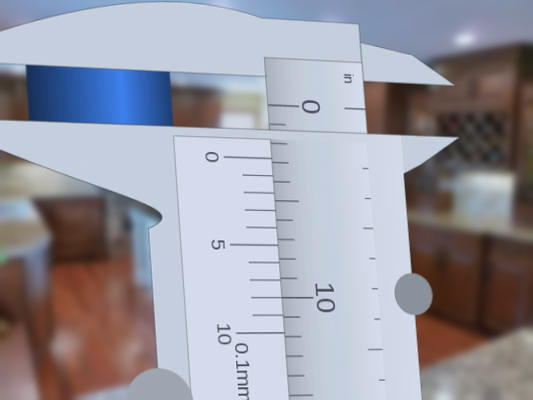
**2.8** mm
